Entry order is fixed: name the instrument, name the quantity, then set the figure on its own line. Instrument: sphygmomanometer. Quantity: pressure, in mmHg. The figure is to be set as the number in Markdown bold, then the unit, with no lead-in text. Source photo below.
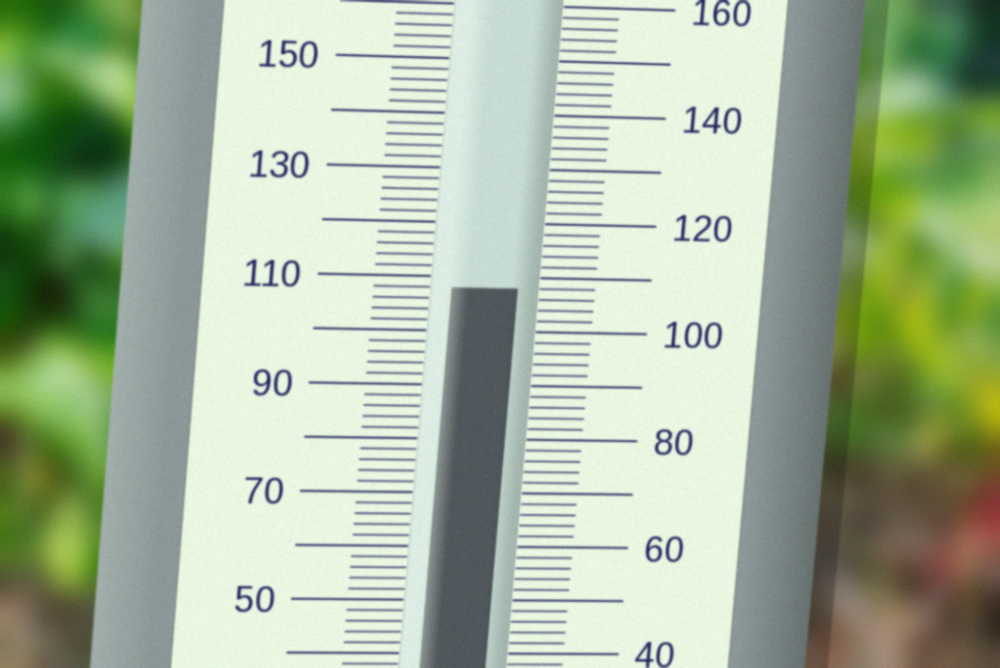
**108** mmHg
